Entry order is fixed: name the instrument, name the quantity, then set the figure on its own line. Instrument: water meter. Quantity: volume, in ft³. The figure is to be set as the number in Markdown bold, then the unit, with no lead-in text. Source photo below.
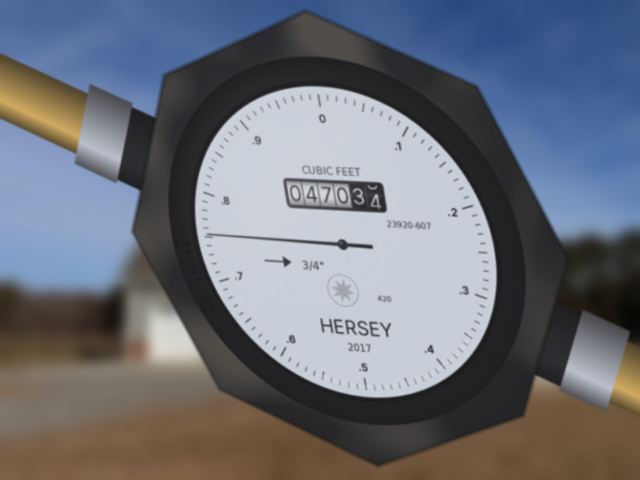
**47033.75** ft³
